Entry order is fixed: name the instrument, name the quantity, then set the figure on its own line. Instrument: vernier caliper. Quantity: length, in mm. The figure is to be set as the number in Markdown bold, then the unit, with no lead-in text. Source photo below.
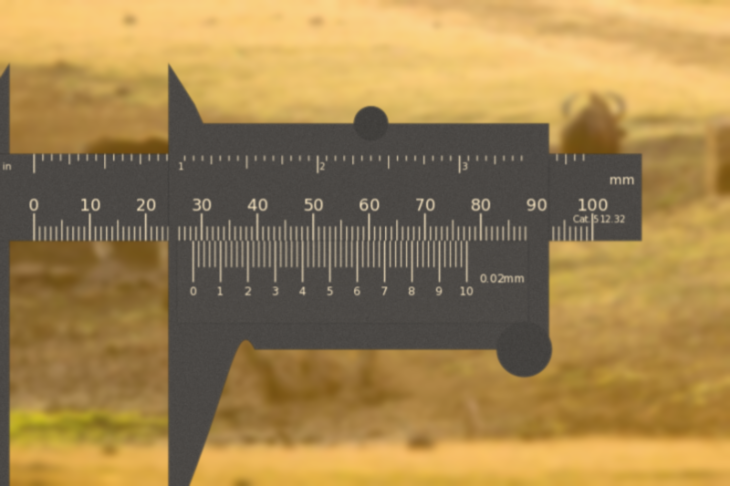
**28.5** mm
